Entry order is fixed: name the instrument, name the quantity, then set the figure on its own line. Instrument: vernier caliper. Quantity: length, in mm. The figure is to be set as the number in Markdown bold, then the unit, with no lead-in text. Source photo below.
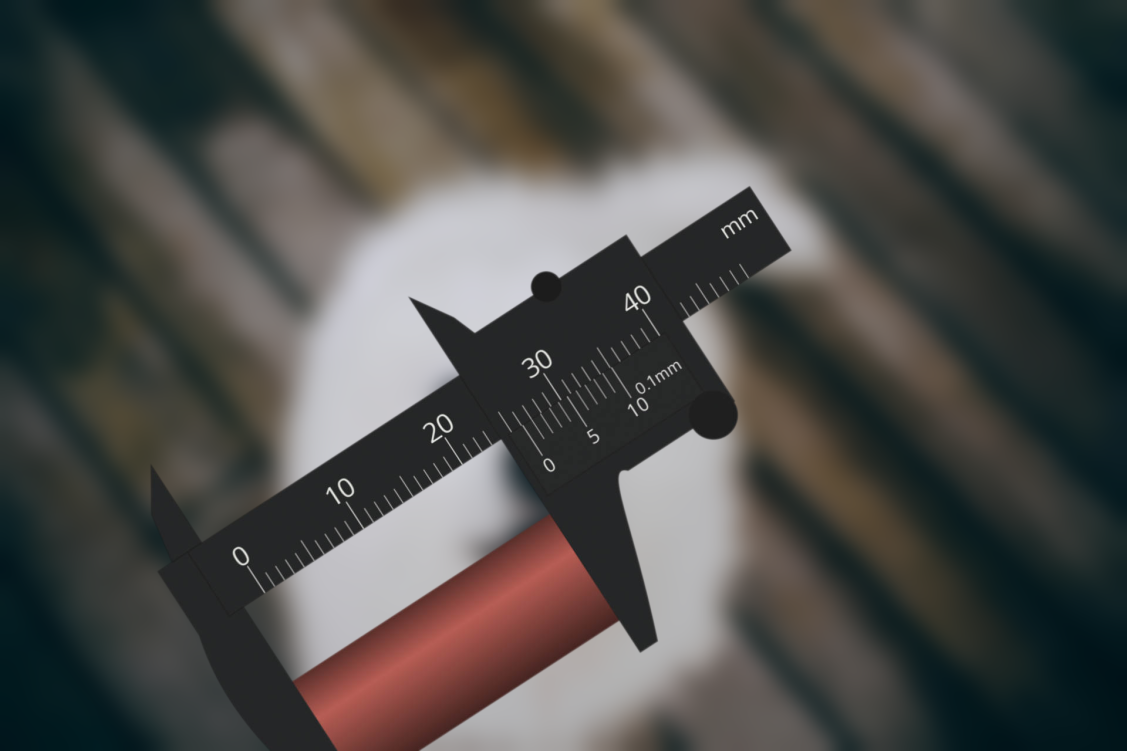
**26.1** mm
